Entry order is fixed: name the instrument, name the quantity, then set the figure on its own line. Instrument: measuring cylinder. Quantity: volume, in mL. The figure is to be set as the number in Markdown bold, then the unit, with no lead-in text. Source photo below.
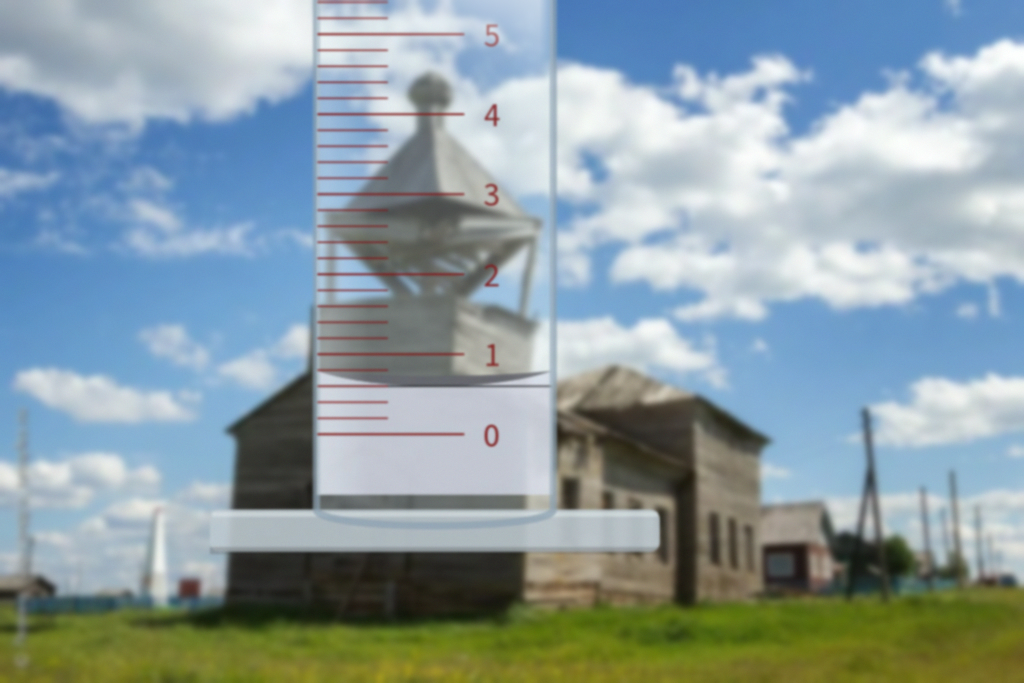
**0.6** mL
